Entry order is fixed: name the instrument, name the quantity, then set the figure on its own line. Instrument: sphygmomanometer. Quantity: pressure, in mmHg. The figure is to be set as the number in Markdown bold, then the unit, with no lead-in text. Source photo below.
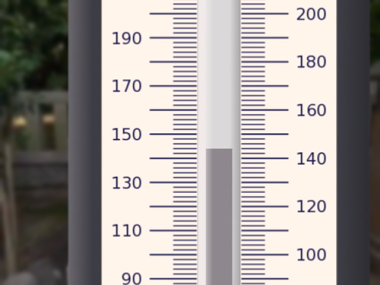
**144** mmHg
